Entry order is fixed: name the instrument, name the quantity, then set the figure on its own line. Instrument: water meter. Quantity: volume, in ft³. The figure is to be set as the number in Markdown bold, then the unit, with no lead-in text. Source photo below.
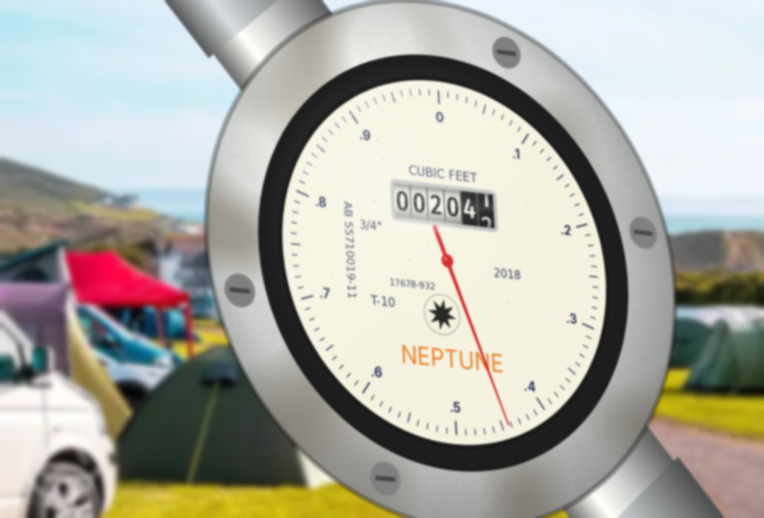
**2041.44** ft³
